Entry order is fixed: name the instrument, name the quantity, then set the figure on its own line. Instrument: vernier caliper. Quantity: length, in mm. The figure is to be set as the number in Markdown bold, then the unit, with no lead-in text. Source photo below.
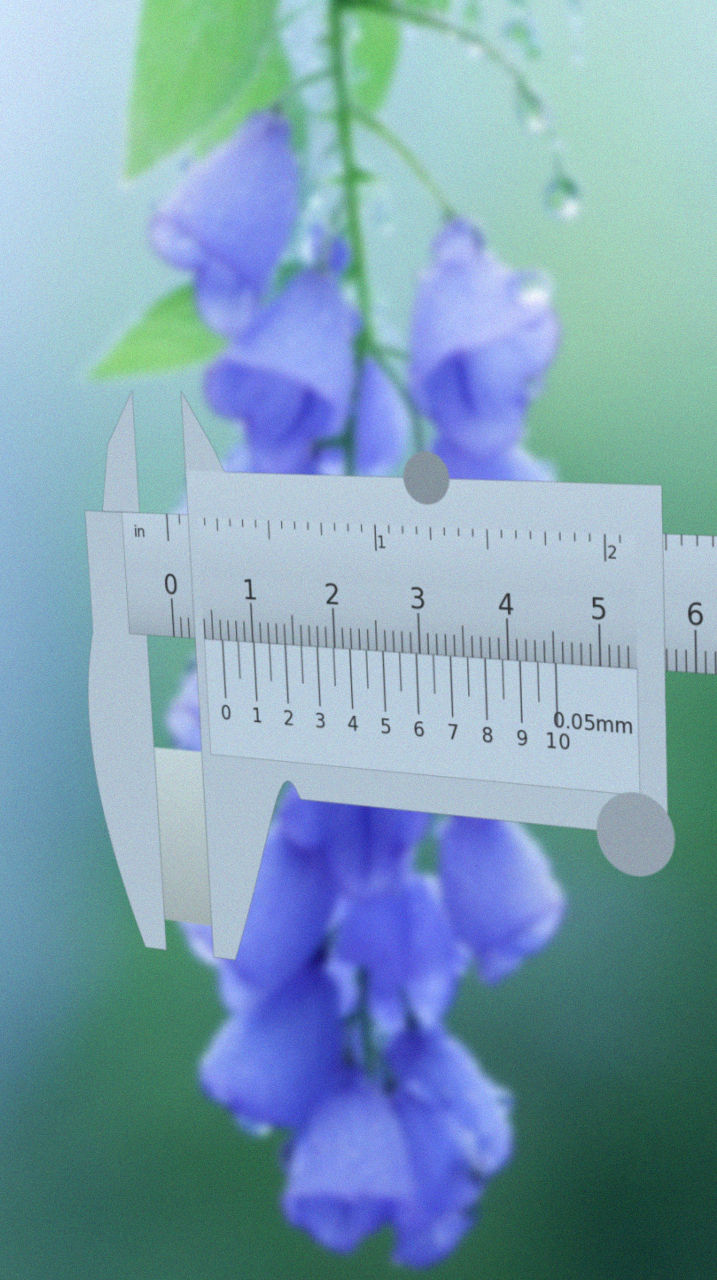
**6.2** mm
